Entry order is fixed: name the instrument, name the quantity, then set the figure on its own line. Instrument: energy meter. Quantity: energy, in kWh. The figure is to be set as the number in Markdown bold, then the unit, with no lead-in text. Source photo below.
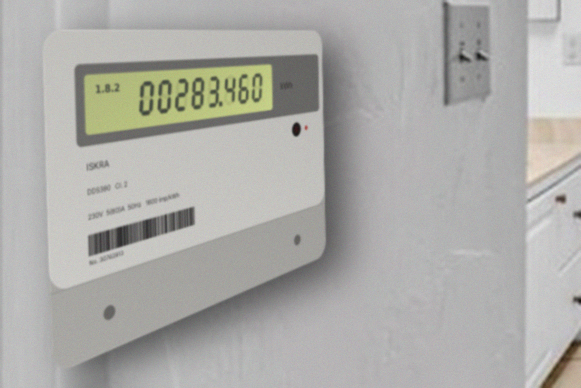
**283.460** kWh
